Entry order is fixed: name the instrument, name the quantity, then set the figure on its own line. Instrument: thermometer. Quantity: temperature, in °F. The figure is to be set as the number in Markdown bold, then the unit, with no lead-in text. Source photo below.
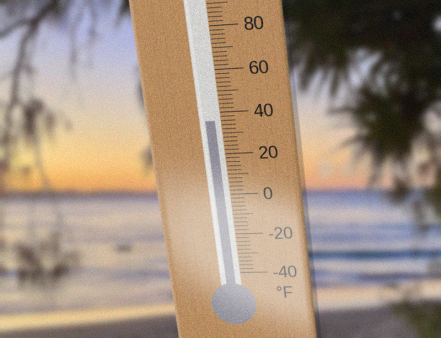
**36** °F
